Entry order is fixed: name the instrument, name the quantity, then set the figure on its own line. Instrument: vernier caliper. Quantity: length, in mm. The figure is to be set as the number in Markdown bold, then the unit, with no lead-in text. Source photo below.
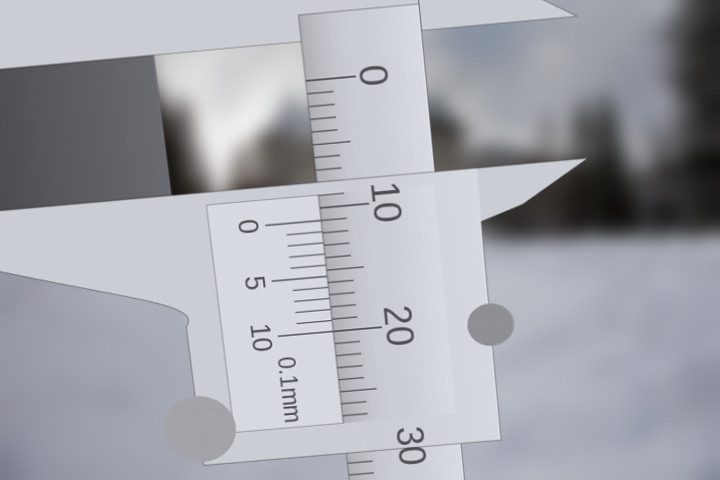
**11.0** mm
